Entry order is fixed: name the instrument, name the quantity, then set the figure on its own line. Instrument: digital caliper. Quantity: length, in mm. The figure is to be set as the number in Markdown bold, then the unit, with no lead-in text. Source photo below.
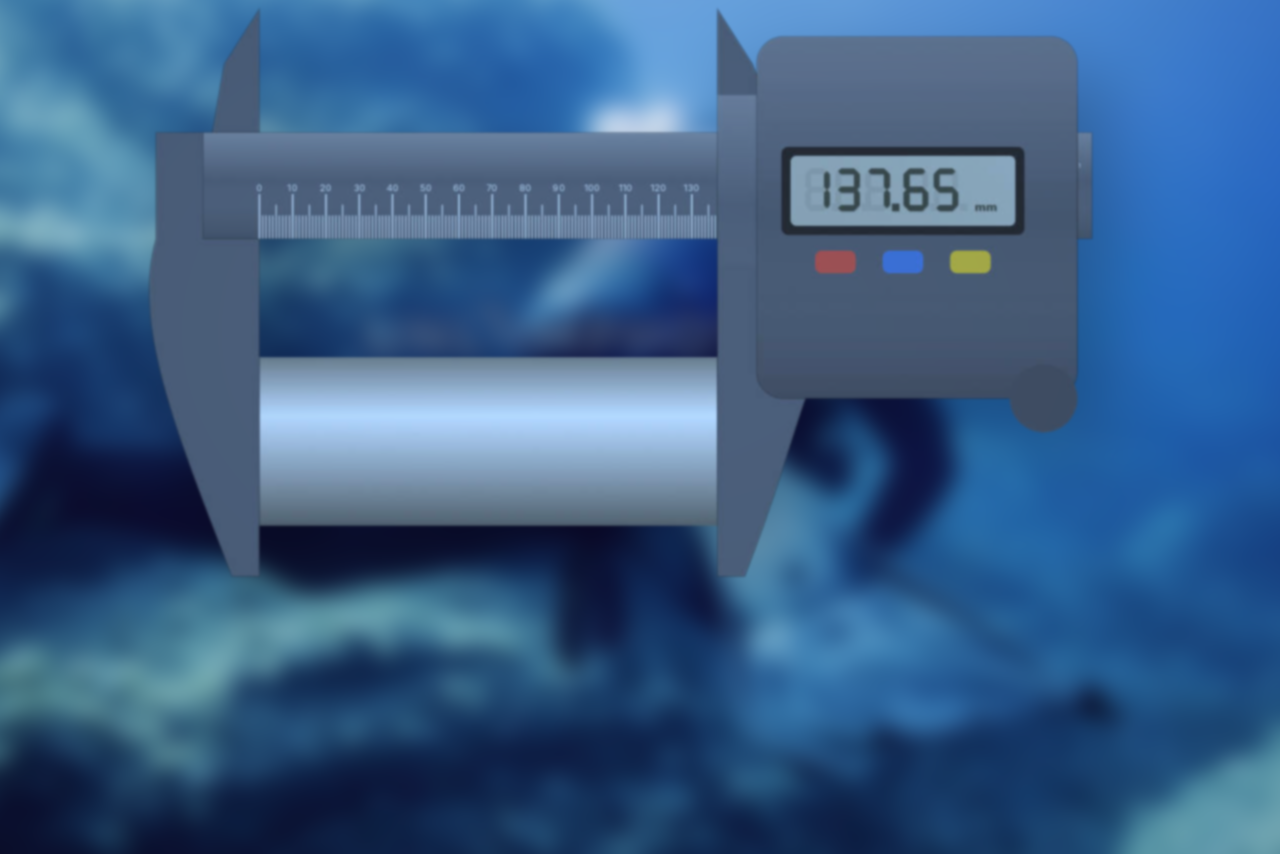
**137.65** mm
